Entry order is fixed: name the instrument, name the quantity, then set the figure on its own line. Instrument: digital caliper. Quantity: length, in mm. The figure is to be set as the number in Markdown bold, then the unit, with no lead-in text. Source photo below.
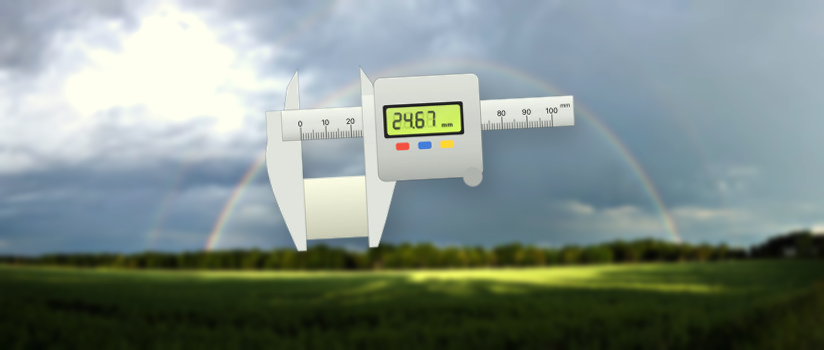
**24.67** mm
